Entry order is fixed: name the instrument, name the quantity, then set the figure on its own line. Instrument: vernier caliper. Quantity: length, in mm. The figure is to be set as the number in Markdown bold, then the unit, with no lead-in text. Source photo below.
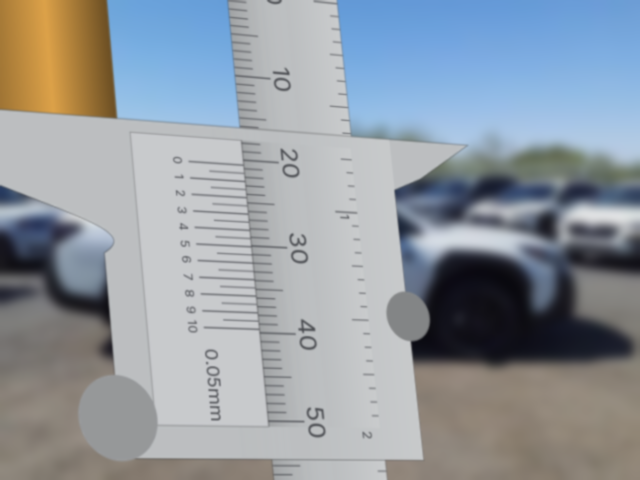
**20.6** mm
